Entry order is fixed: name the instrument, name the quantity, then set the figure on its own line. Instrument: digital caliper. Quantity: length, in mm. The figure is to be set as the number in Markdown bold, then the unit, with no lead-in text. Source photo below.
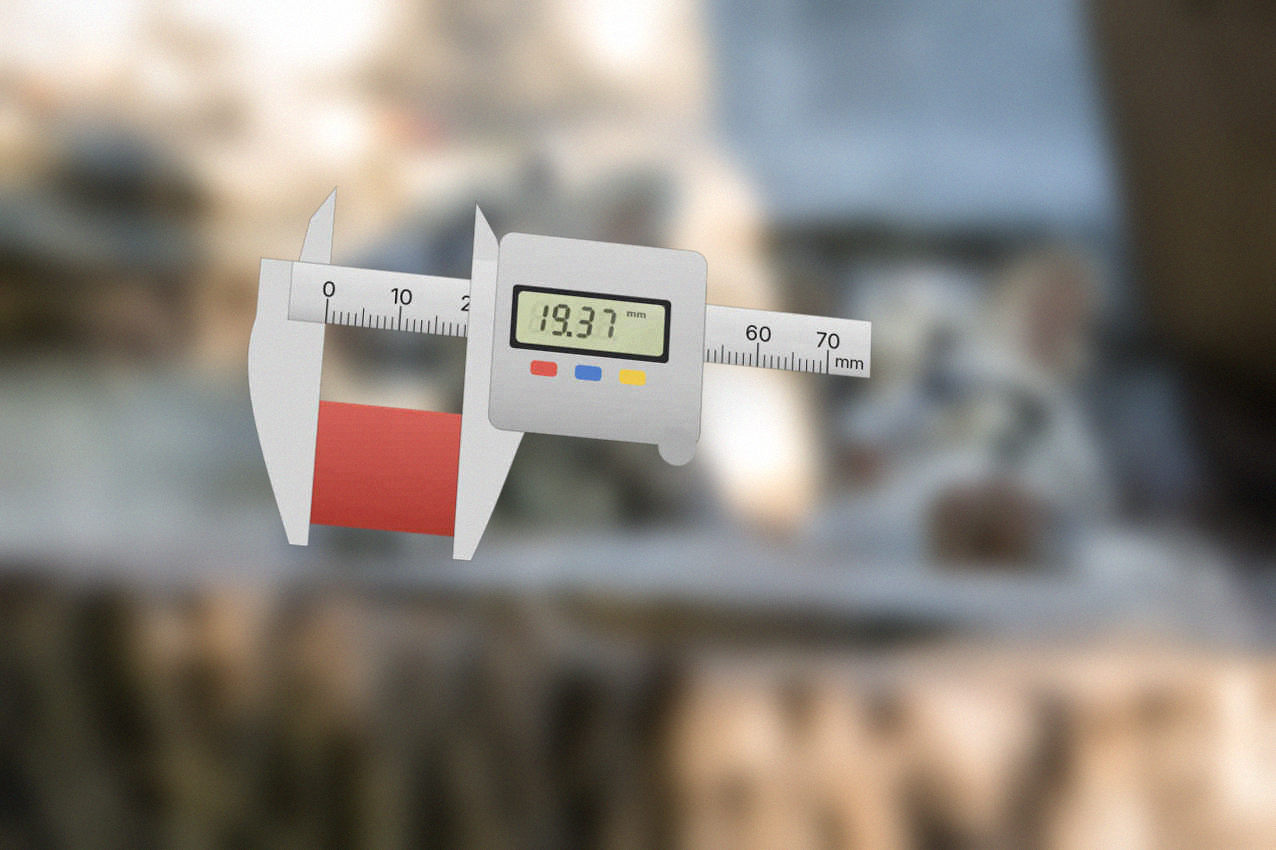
**19.37** mm
